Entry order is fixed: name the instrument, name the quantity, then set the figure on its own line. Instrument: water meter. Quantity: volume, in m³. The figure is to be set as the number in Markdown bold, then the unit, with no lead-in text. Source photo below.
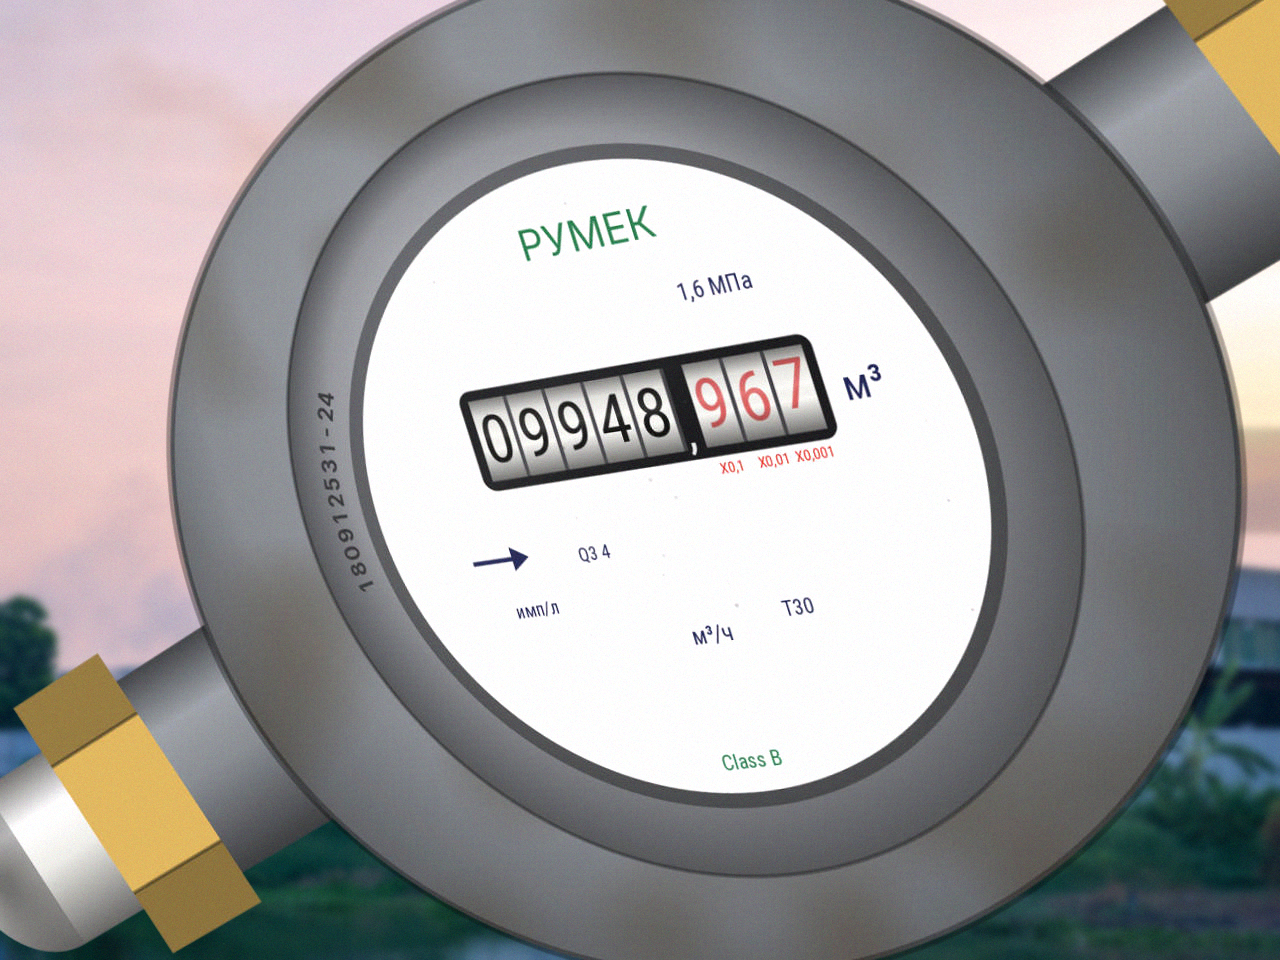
**9948.967** m³
